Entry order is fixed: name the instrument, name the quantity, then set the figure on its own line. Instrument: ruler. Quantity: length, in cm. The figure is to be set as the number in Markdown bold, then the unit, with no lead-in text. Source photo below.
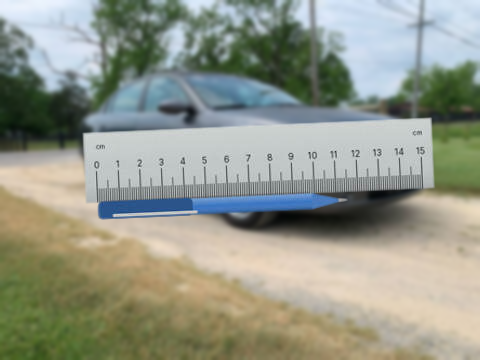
**11.5** cm
